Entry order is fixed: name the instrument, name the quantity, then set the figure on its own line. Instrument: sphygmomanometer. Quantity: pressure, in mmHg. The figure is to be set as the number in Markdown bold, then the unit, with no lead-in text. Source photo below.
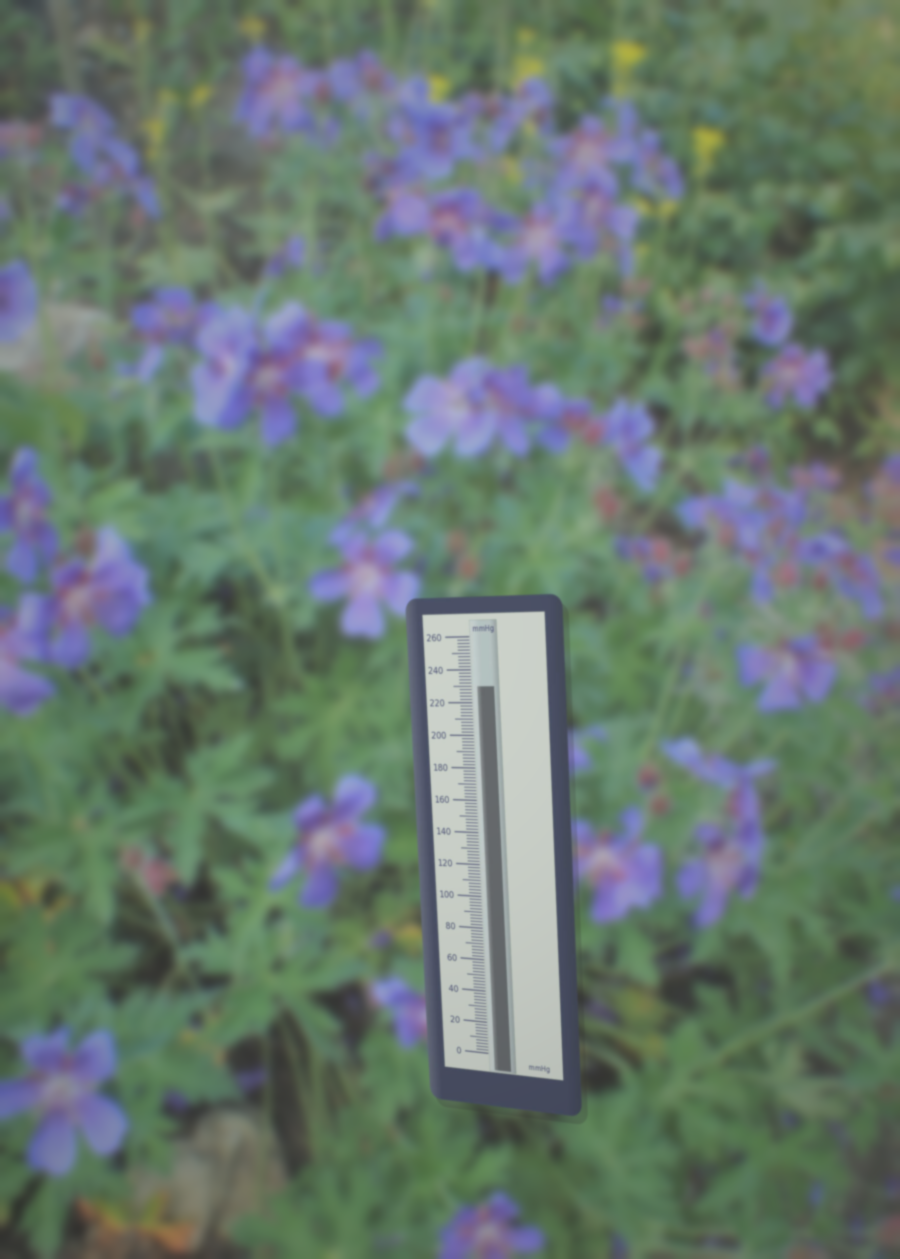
**230** mmHg
